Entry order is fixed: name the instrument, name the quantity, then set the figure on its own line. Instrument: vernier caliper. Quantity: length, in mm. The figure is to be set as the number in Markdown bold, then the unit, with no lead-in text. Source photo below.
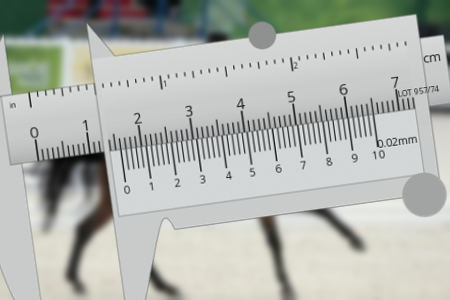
**16.0** mm
